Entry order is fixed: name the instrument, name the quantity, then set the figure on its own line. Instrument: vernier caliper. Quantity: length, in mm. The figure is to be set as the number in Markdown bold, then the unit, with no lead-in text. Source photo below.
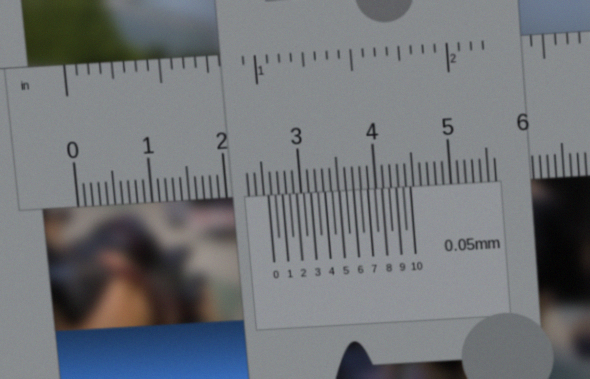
**25.6** mm
